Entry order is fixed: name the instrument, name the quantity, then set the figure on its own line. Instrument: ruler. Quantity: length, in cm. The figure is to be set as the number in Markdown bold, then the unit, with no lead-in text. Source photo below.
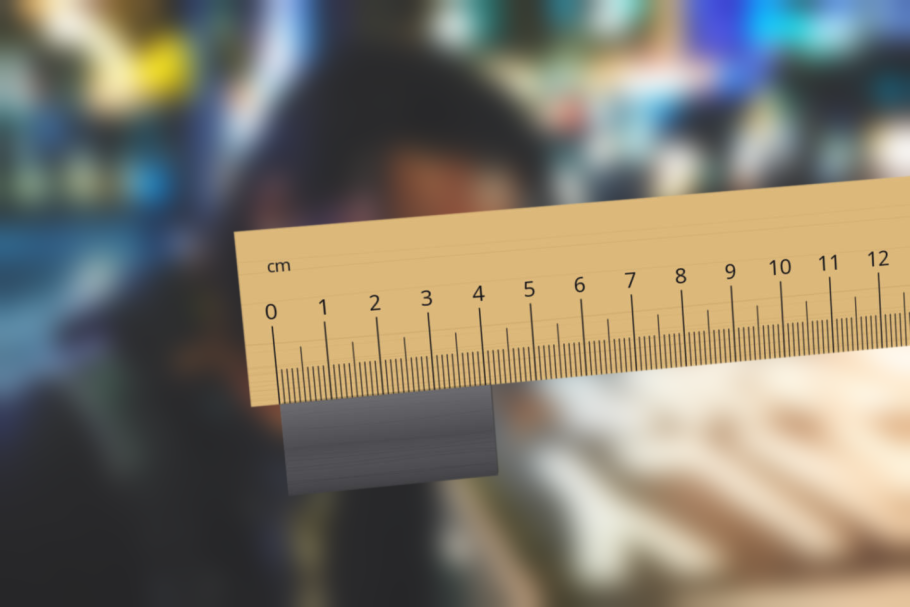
**4.1** cm
